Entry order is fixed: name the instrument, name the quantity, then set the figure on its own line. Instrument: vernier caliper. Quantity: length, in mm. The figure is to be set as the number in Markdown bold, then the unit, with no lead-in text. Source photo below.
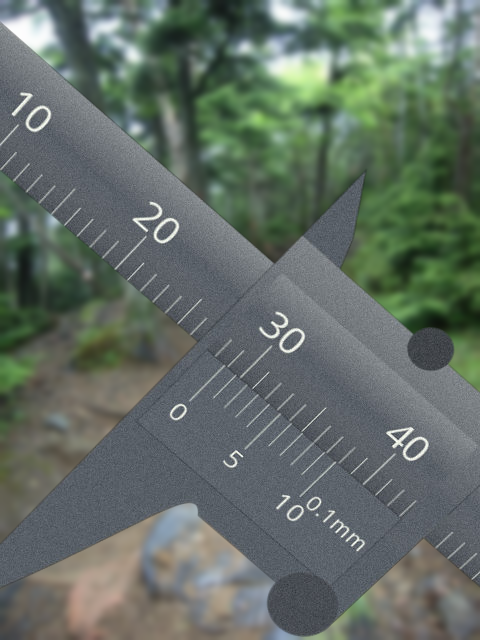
**28.8** mm
